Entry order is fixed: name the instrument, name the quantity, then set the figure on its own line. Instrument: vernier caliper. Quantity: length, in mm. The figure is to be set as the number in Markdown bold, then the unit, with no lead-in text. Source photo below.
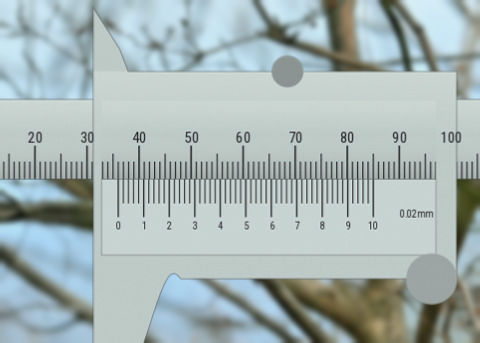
**36.0** mm
